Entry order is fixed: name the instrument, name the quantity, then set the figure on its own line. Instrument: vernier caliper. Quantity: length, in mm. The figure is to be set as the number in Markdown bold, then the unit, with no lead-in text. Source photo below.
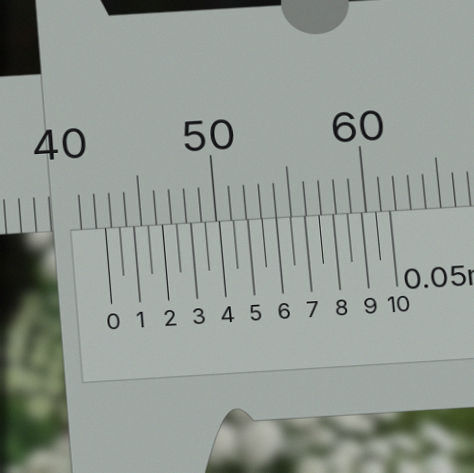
**42.6** mm
